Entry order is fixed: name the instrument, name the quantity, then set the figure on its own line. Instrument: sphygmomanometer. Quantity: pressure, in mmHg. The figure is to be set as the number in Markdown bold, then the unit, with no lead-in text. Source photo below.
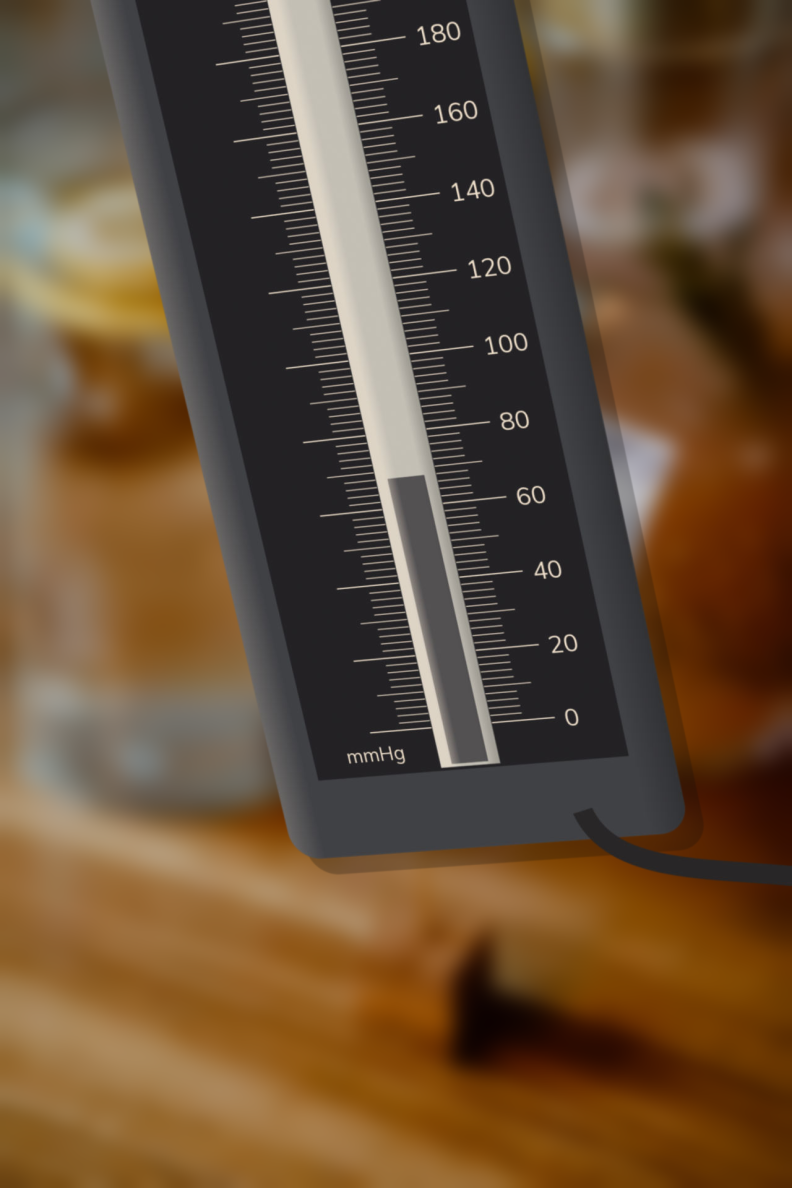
**68** mmHg
